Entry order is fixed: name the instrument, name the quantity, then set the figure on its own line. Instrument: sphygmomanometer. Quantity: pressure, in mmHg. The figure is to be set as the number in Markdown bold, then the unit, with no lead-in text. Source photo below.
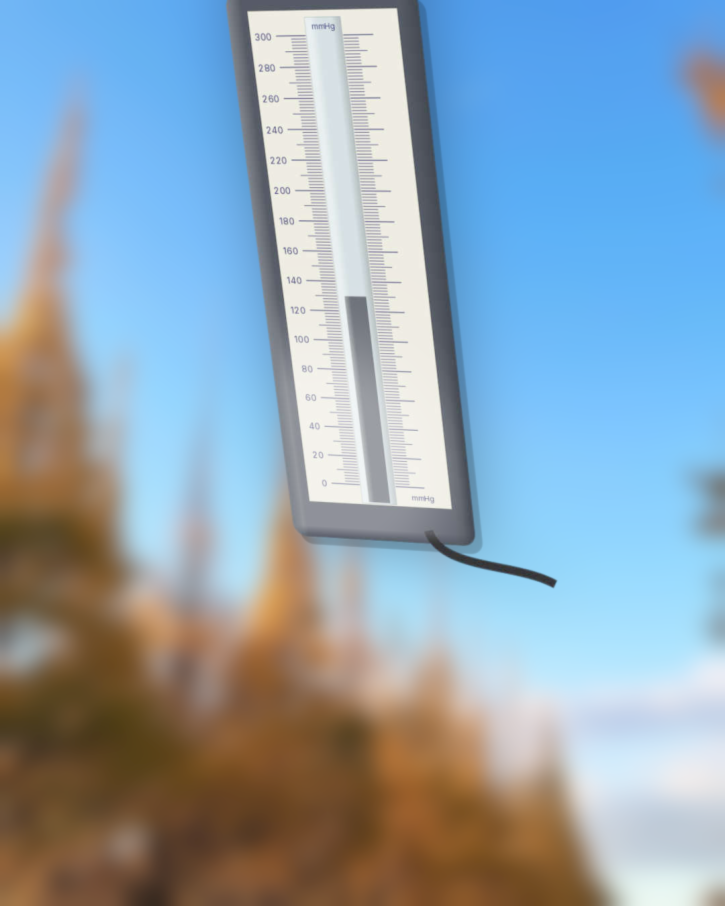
**130** mmHg
